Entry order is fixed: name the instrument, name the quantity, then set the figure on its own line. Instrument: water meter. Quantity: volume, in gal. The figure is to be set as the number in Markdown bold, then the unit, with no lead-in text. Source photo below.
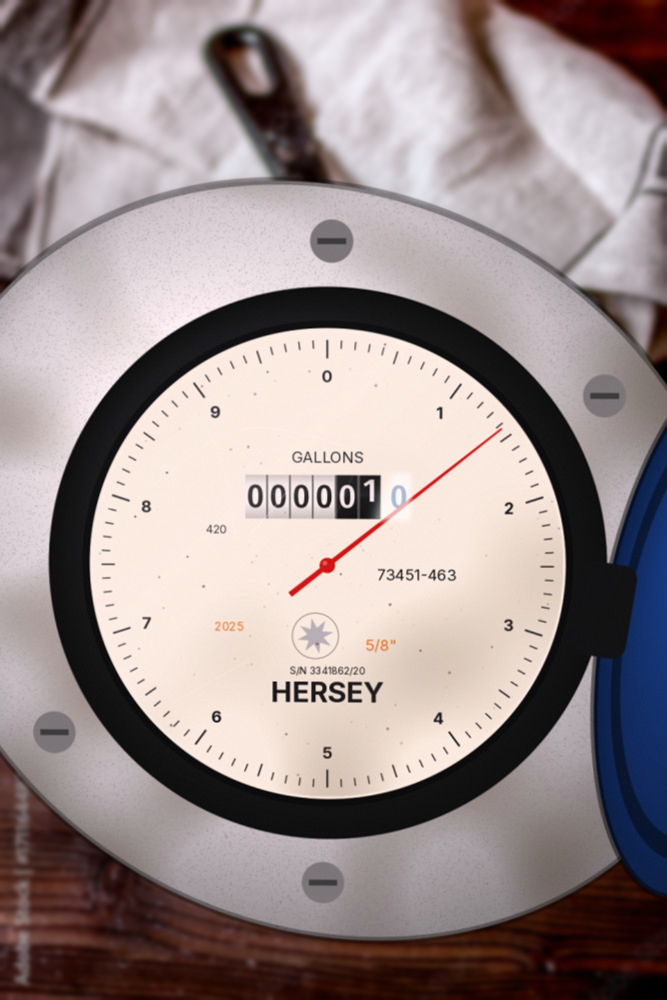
**11.4** gal
